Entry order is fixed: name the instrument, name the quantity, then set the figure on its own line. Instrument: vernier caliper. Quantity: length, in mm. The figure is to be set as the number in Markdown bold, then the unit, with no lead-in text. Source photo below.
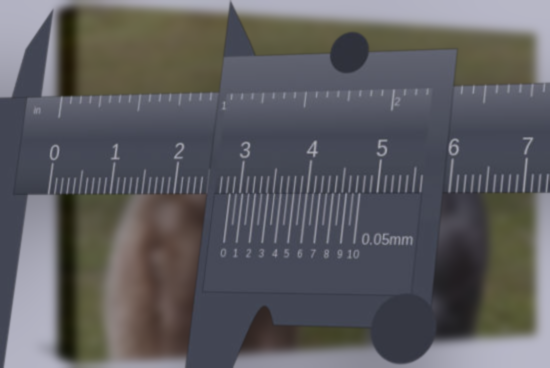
**28.5** mm
